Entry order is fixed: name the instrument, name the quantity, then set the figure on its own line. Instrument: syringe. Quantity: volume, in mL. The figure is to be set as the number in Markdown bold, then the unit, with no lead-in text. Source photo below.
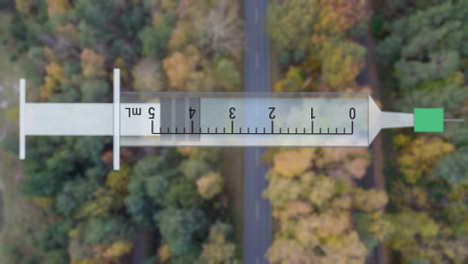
**3.8** mL
